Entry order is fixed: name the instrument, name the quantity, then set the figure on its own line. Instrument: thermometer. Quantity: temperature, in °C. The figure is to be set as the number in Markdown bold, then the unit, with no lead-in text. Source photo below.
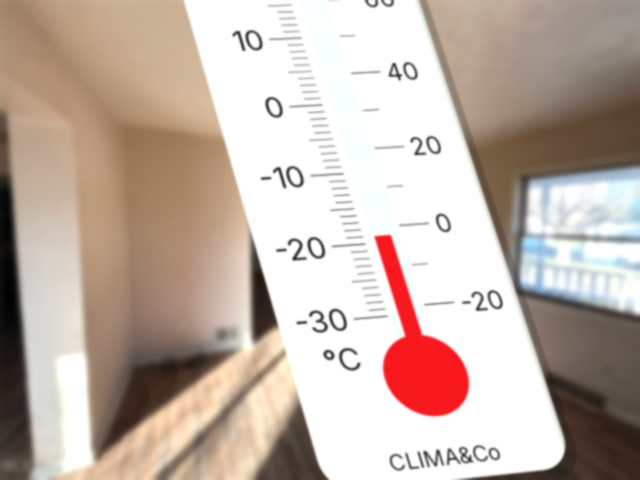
**-19** °C
